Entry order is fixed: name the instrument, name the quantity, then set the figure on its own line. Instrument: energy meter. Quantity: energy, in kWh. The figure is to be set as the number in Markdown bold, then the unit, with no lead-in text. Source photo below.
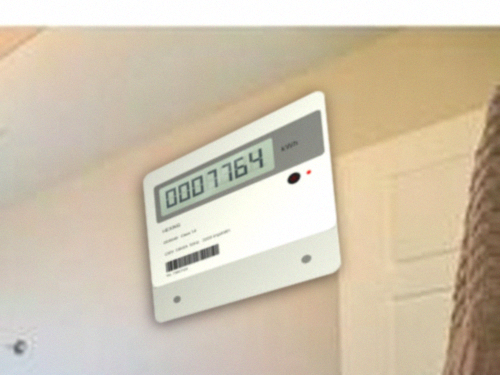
**7764** kWh
